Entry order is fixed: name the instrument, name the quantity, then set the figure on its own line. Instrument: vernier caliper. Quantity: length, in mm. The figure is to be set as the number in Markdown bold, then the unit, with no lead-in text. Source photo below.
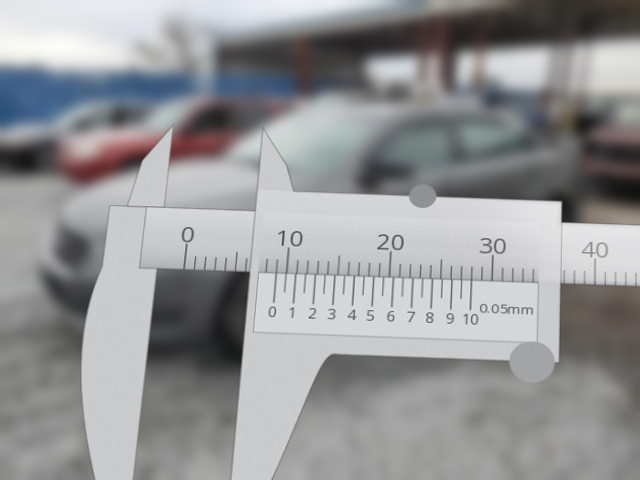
**9.0** mm
